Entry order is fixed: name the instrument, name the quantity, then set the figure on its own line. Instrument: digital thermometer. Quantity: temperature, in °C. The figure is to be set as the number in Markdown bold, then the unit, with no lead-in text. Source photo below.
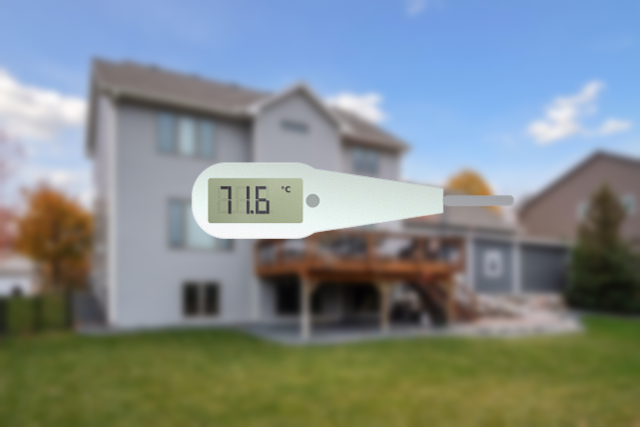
**71.6** °C
